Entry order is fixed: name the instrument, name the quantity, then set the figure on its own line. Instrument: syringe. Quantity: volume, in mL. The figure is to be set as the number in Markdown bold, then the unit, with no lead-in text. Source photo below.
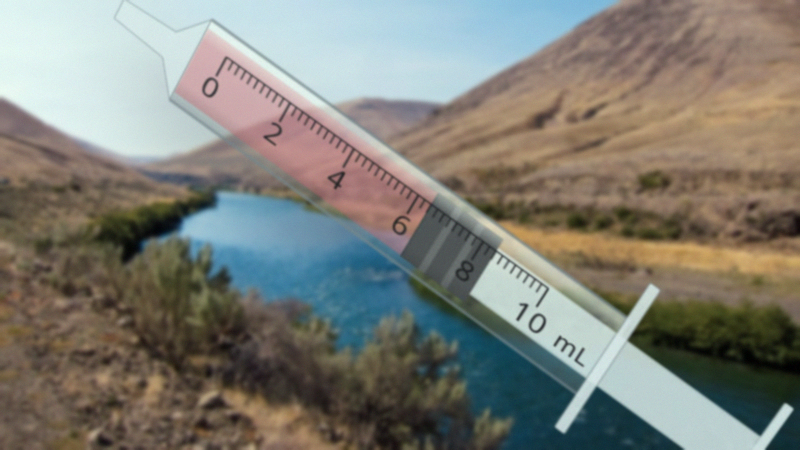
**6.4** mL
